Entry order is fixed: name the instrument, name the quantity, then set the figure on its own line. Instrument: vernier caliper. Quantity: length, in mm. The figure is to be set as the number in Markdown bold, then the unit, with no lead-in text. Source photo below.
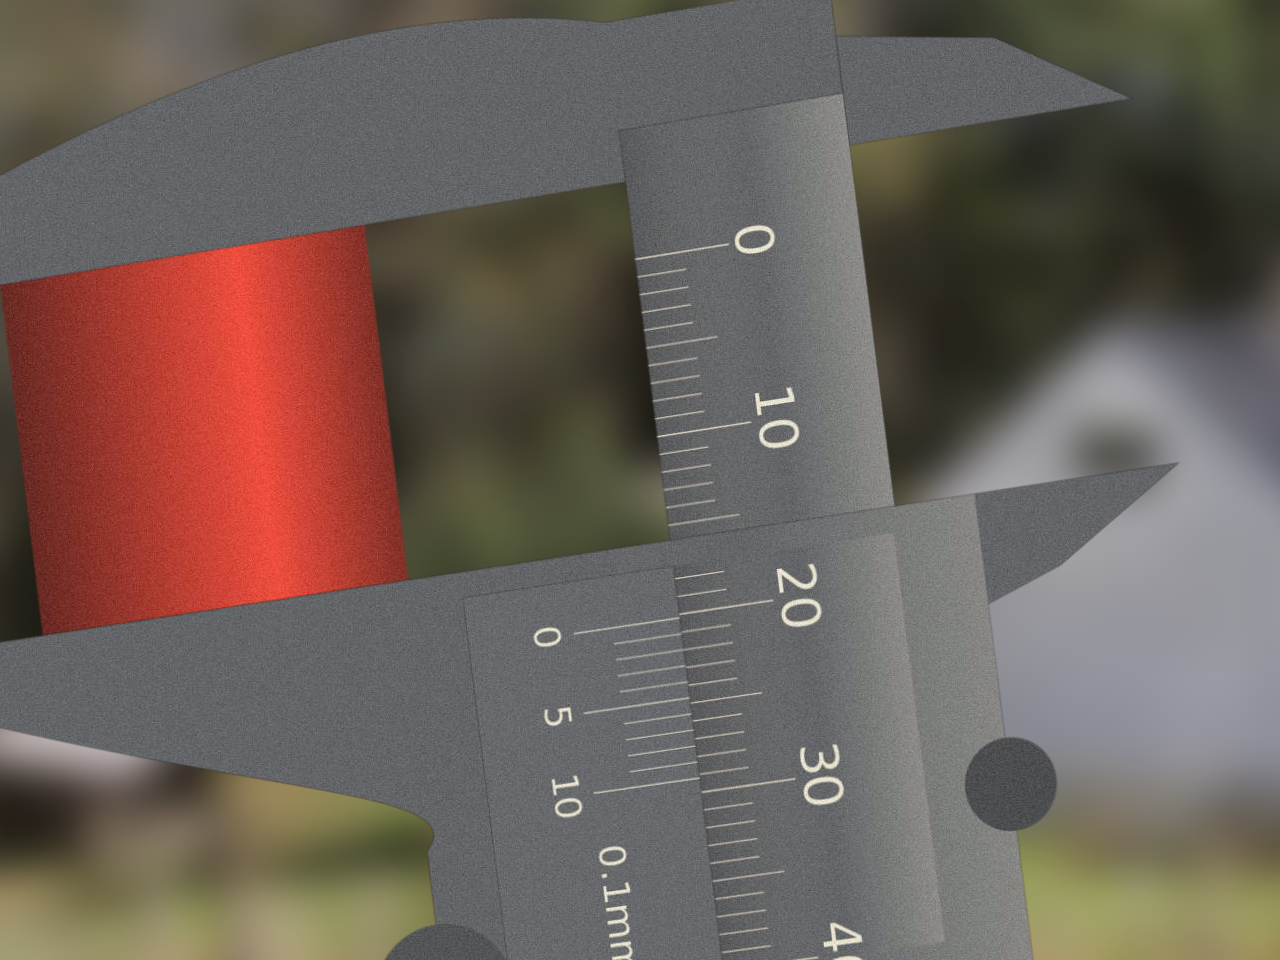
**20.2** mm
